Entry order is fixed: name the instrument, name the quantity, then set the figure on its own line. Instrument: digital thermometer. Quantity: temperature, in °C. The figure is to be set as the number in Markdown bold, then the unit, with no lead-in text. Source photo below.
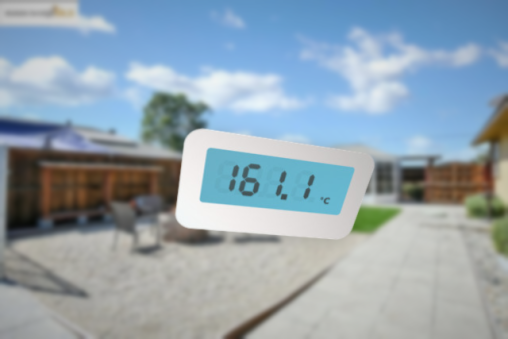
**161.1** °C
